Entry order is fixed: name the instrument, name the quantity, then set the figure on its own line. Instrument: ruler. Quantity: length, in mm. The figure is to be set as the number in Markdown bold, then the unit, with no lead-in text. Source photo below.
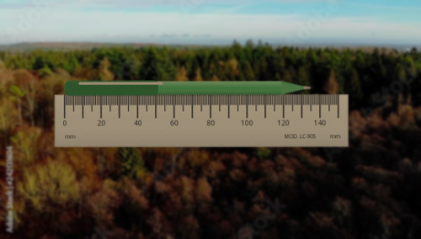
**135** mm
